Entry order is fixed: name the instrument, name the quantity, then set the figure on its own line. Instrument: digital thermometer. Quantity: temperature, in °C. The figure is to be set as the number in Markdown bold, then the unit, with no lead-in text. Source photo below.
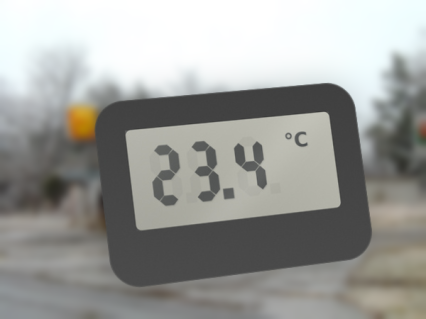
**23.4** °C
